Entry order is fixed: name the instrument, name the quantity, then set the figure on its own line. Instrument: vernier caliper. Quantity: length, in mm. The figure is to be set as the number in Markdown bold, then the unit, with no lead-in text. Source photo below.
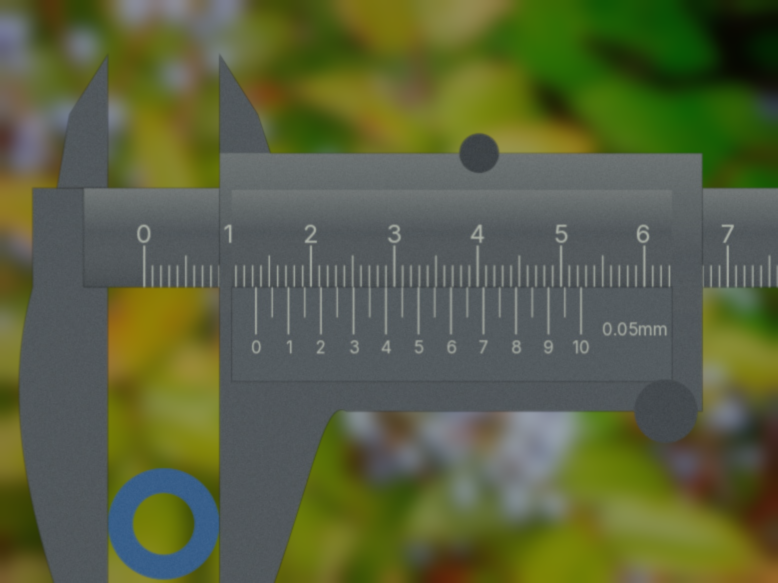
**13.4** mm
